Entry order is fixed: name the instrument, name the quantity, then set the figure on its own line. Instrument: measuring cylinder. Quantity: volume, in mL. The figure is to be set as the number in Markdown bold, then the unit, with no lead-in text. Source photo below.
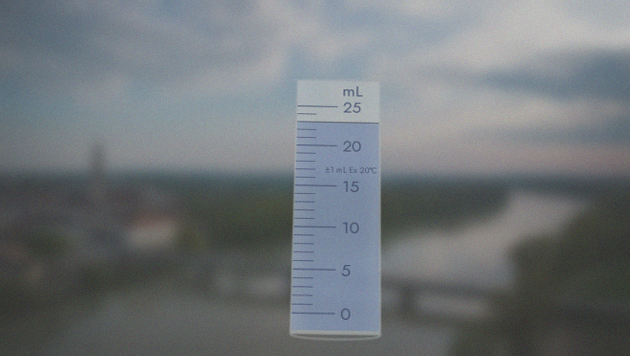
**23** mL
